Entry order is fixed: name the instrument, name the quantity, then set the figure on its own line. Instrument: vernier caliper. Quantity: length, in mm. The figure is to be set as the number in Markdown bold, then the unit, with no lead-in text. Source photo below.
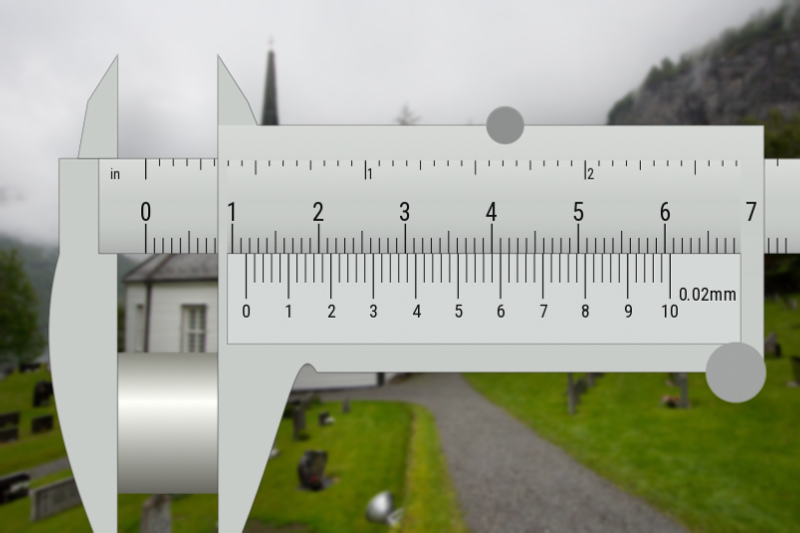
**11.6** mm
